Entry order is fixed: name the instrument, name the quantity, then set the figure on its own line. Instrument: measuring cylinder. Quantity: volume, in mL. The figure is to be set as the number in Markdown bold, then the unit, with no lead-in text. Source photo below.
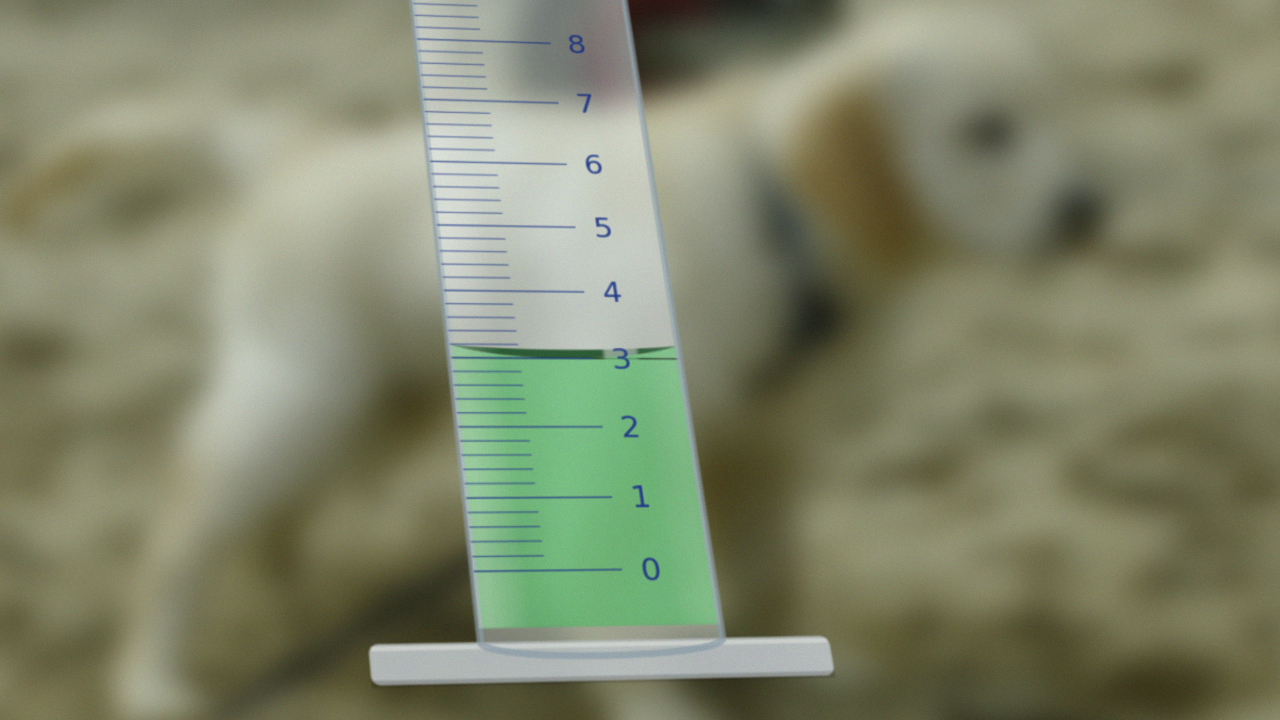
**3** mL
